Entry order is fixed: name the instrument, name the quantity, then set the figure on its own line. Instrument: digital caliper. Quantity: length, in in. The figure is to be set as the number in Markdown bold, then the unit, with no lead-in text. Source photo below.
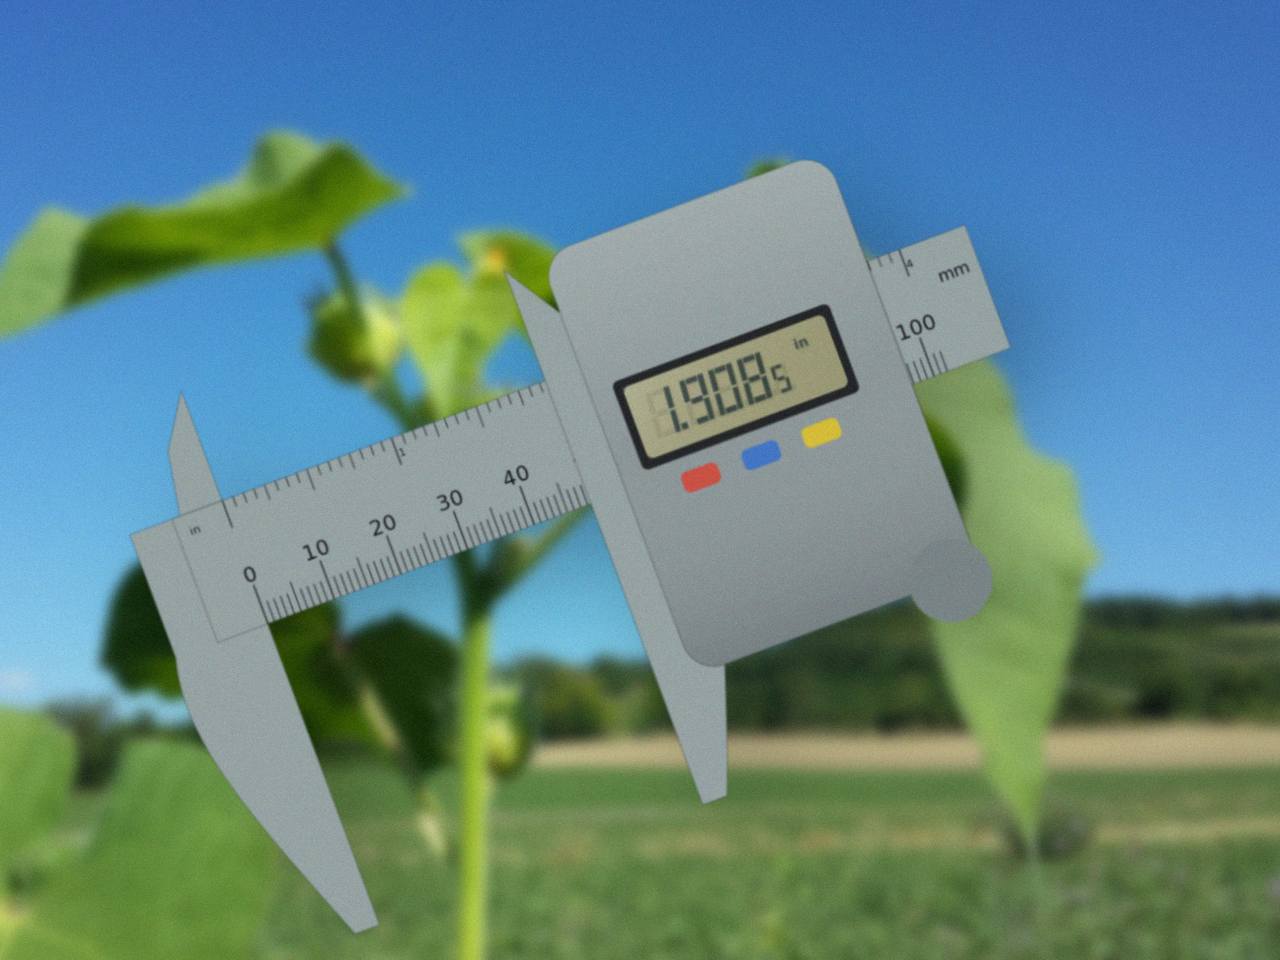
**1.9085** in
